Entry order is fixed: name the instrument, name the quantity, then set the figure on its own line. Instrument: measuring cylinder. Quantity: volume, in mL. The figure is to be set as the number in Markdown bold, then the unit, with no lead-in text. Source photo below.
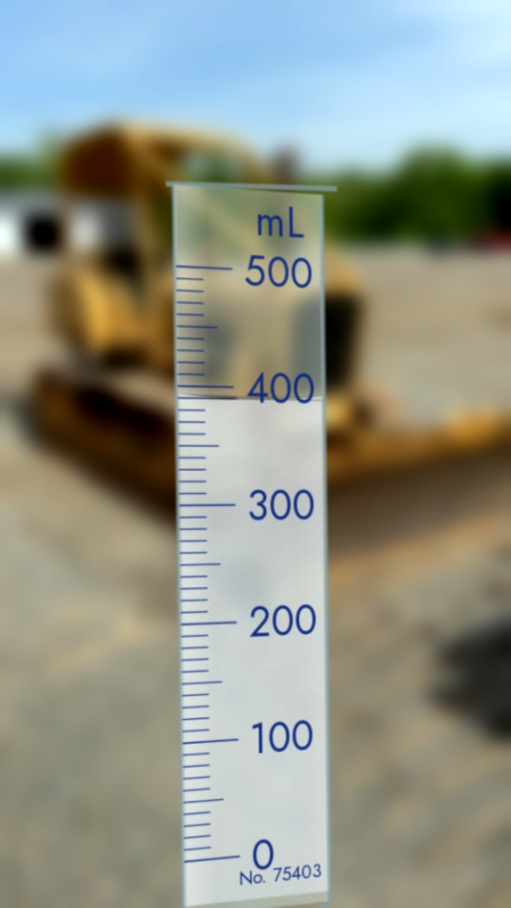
**390** mL
